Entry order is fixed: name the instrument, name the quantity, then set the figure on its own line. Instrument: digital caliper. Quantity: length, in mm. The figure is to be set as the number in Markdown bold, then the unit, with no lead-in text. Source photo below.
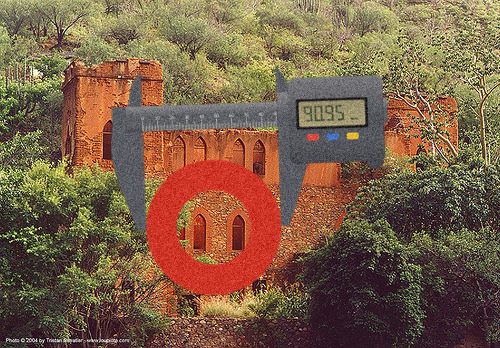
**90.95** mm
